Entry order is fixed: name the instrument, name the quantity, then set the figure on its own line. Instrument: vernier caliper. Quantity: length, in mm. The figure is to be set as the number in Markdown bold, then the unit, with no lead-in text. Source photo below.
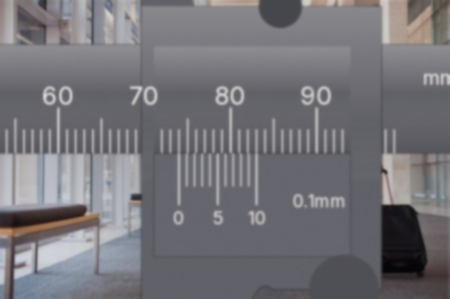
**74.0** mm
